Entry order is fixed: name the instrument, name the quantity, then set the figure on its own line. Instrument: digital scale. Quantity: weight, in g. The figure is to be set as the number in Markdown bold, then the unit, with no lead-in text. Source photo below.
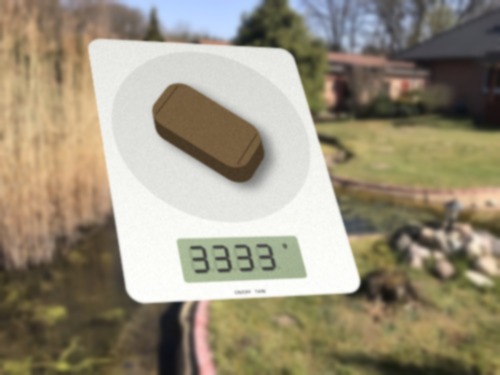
**3333** g
